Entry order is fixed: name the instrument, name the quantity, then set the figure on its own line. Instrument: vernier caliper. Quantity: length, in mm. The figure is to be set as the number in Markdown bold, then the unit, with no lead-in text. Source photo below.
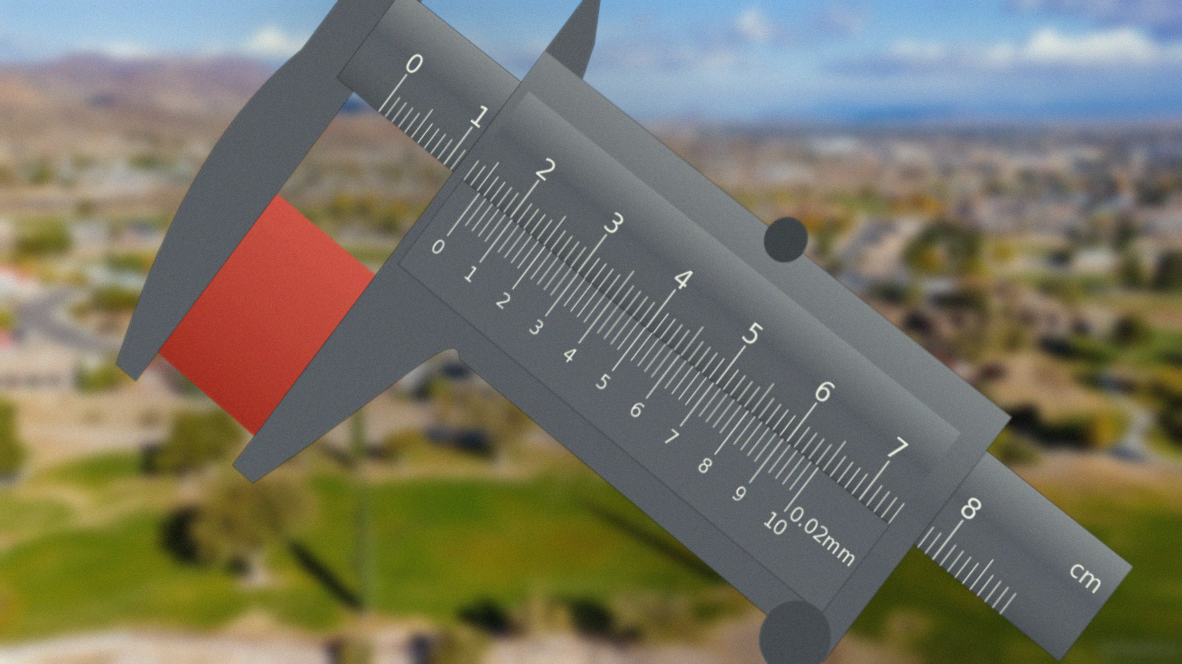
**15.4** mm
